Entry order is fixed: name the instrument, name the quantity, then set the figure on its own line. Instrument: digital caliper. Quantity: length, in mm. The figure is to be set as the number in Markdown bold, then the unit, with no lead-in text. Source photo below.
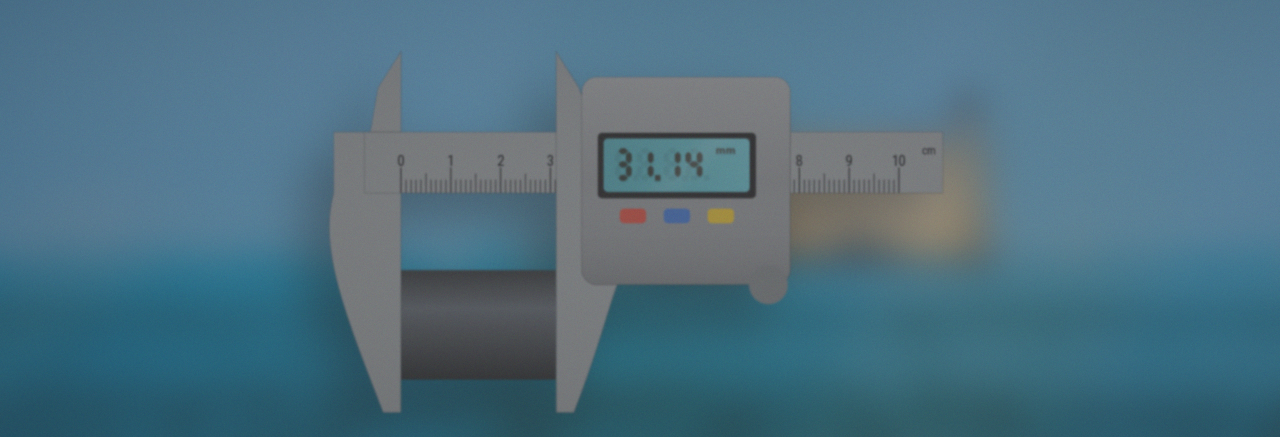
**31.14** mm
